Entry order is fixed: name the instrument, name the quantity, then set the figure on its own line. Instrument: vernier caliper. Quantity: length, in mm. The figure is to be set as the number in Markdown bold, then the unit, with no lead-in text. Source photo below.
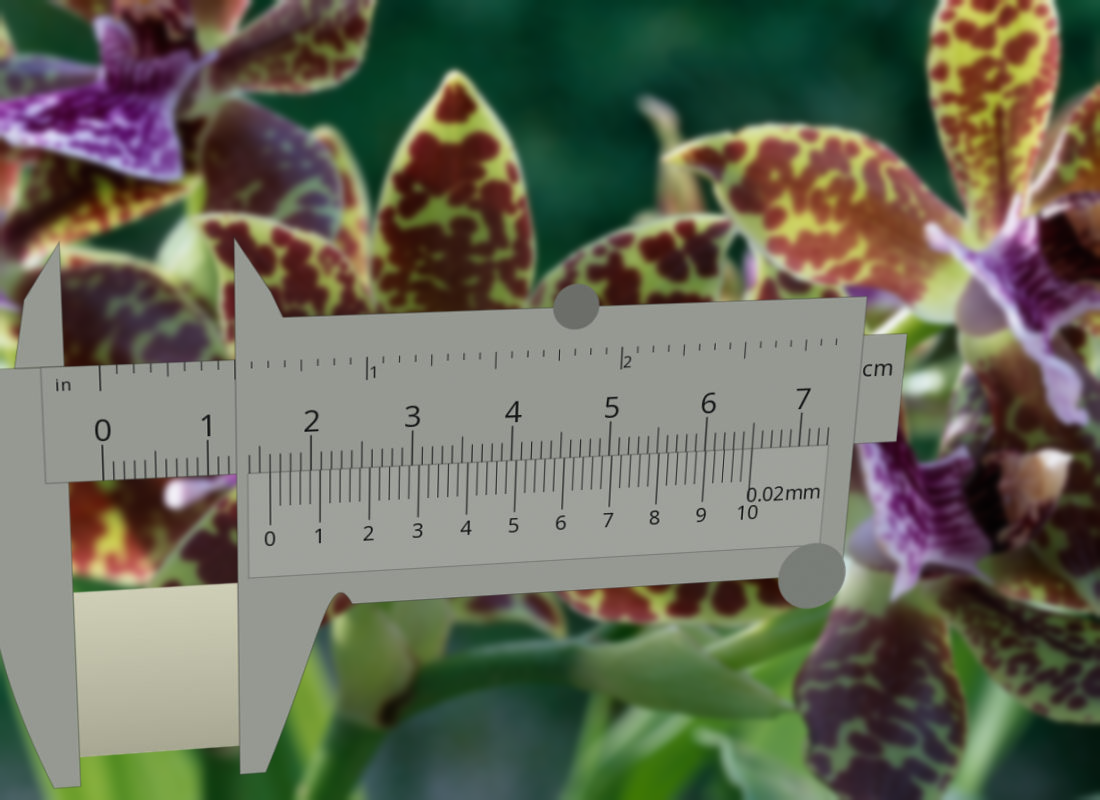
**16.0** mm
